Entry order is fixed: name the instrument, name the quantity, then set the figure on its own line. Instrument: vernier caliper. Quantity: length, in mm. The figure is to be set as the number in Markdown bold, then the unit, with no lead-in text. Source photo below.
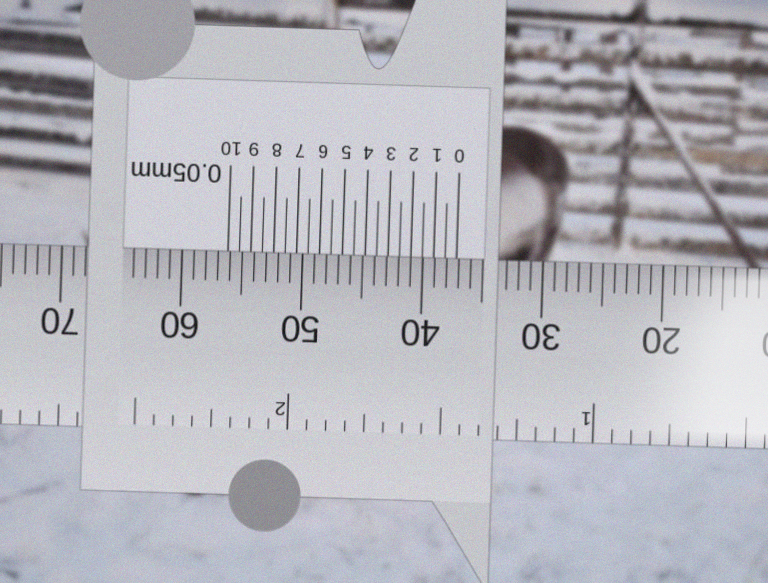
**37.2** mm
